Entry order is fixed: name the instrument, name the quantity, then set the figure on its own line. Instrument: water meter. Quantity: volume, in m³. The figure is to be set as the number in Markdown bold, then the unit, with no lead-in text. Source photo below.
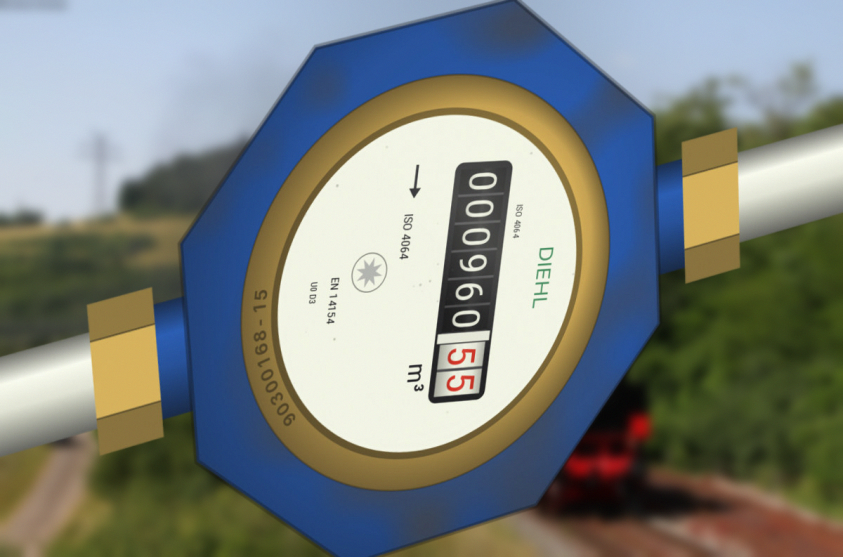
**960.55** m³
